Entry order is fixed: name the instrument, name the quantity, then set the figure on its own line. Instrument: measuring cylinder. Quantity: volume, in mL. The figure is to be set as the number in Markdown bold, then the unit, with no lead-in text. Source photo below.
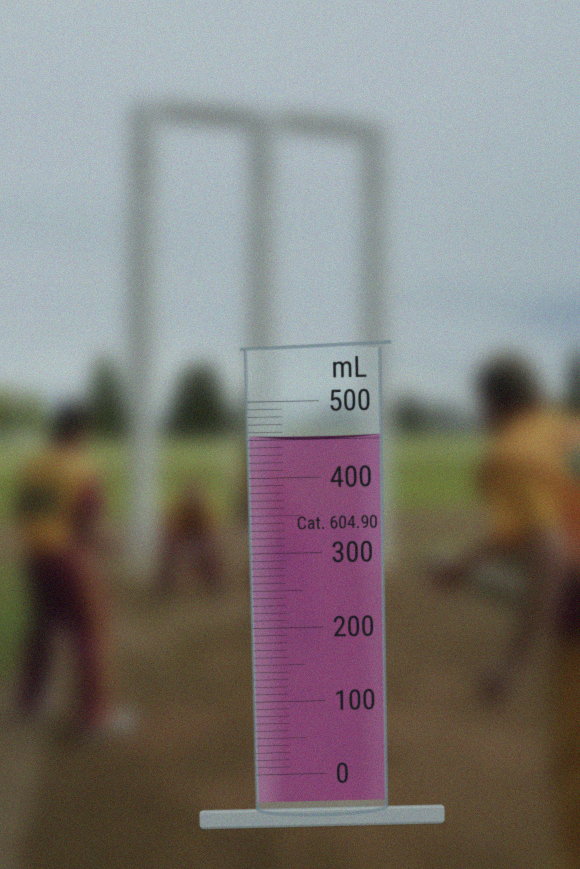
**450** mL
